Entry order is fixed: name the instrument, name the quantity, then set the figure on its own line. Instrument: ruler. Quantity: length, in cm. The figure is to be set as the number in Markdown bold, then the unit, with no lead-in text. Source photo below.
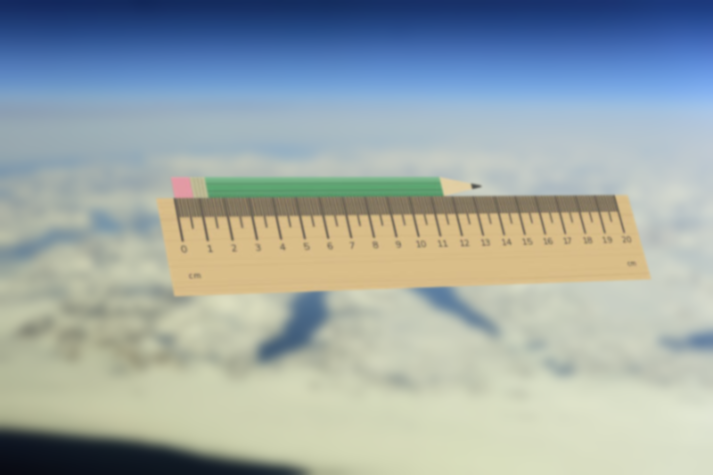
**13.5** cm
